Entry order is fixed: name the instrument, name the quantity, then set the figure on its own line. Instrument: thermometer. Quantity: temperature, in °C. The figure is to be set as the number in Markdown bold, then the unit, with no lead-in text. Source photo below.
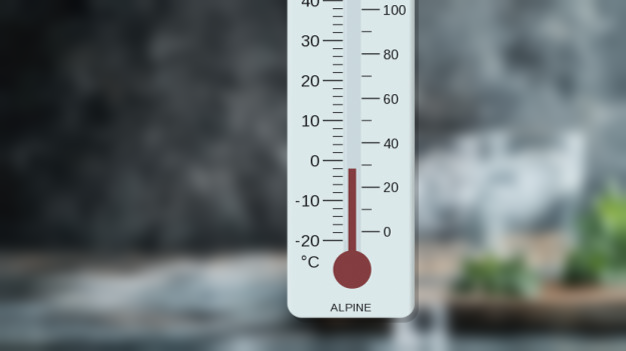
**-2** °C
